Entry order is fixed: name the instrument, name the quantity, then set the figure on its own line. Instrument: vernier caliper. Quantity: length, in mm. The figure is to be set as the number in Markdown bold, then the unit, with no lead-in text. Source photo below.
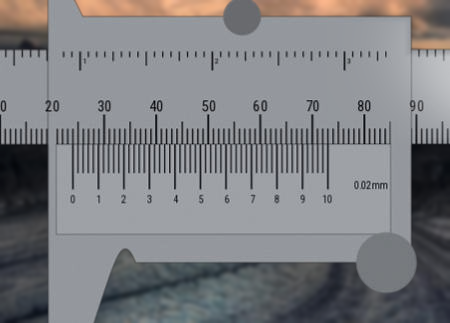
**24.0** mm
